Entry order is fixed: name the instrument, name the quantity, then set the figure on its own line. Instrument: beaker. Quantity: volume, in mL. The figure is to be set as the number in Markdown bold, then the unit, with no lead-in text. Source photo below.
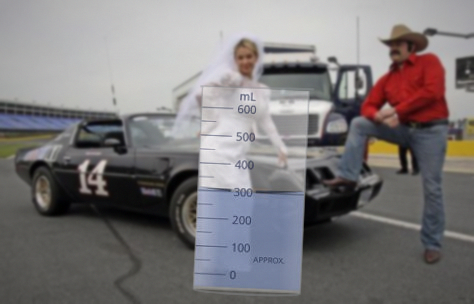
**300** mL
